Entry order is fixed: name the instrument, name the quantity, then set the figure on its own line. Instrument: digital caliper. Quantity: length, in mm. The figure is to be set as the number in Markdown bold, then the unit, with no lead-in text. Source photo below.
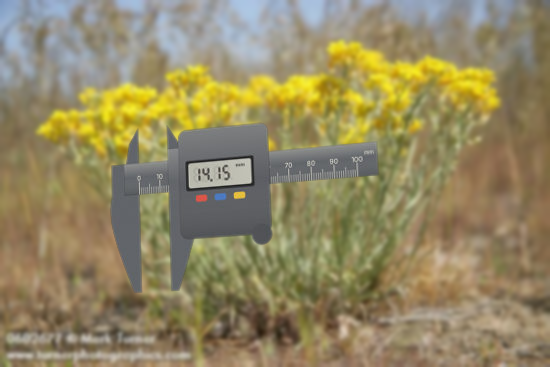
**14.15** mm
